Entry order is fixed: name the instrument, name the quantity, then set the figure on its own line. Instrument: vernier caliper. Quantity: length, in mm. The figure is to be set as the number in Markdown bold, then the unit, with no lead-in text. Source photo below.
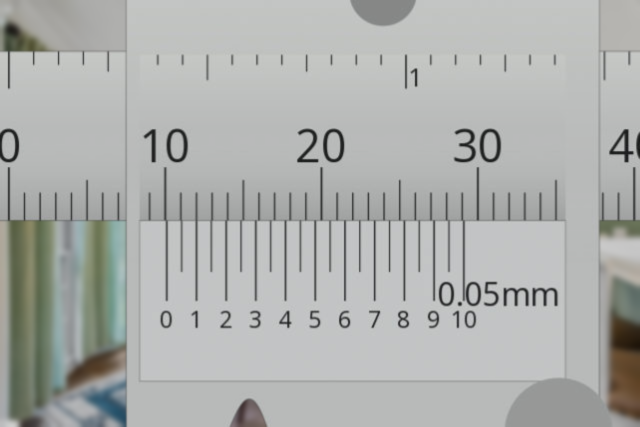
**10.1** mm
